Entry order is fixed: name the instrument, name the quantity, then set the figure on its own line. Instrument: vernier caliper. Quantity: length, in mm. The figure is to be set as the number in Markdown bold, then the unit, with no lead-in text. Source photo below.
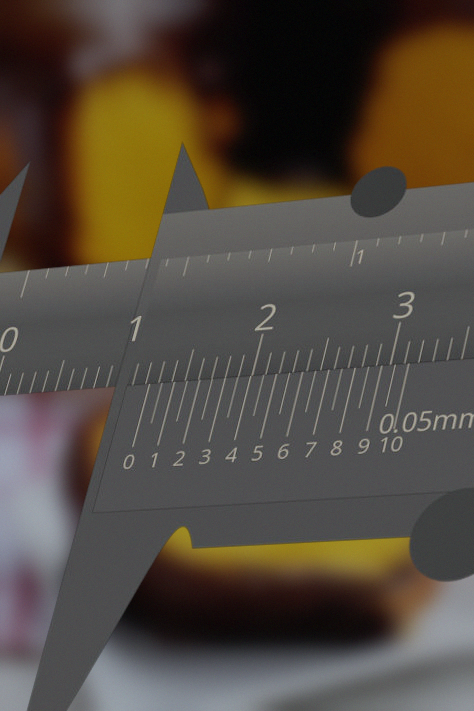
**12.3** mm
